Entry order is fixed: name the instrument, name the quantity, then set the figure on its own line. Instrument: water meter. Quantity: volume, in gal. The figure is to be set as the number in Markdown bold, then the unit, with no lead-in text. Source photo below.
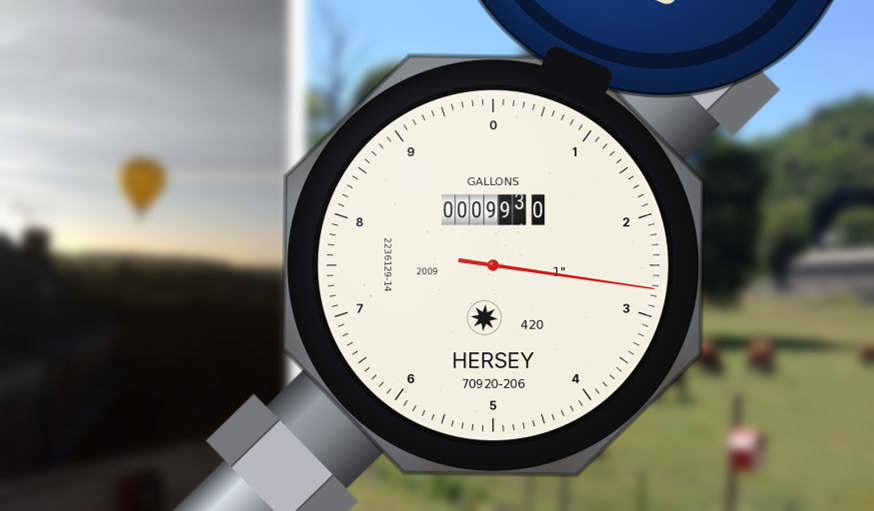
**9932.7** gal
